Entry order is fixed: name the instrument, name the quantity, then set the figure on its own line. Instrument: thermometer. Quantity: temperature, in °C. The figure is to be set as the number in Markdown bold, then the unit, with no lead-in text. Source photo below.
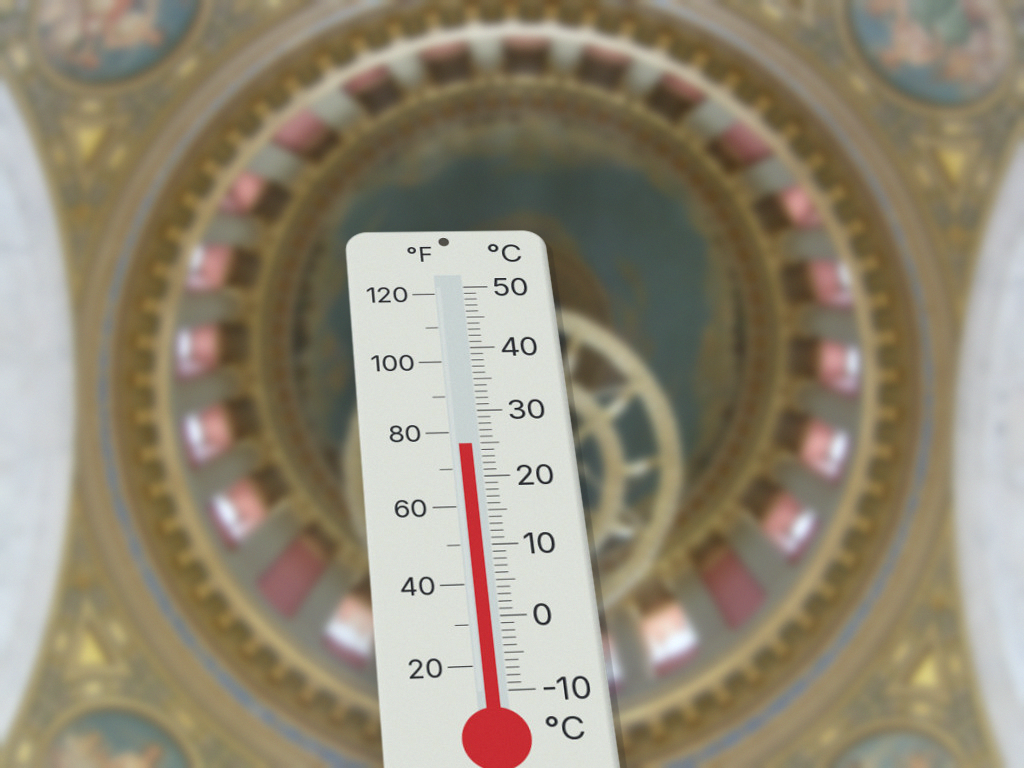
**25** °C
